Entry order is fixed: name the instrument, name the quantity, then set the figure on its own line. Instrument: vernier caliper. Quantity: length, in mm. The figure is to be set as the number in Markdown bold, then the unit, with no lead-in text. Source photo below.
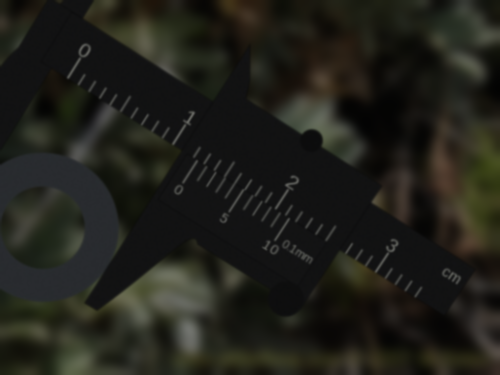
**12.4** mm
